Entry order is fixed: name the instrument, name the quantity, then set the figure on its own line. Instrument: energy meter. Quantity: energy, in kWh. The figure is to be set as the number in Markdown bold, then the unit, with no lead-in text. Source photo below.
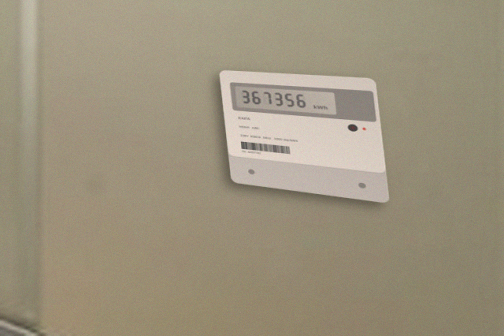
**367356** kWh
